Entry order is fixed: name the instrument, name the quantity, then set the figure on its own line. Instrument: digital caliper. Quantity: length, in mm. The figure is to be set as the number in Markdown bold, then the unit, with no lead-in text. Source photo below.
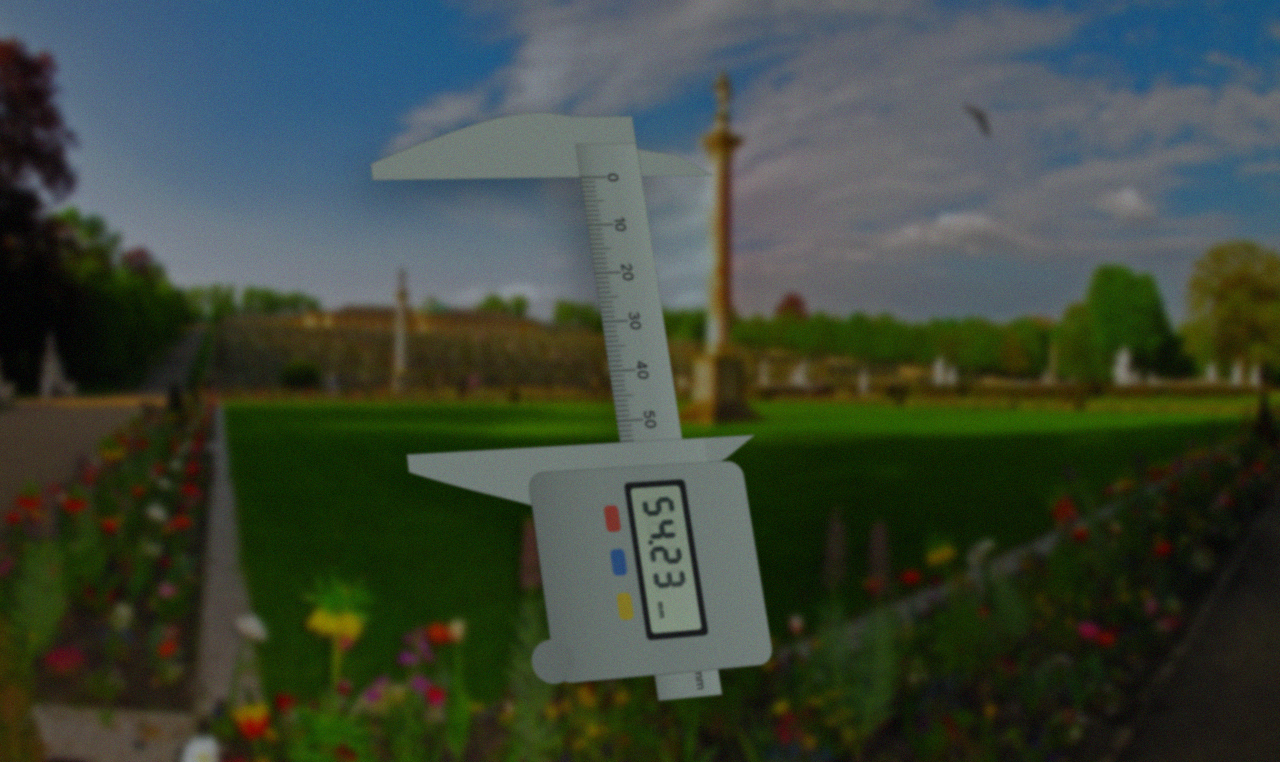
**54.23** mm
